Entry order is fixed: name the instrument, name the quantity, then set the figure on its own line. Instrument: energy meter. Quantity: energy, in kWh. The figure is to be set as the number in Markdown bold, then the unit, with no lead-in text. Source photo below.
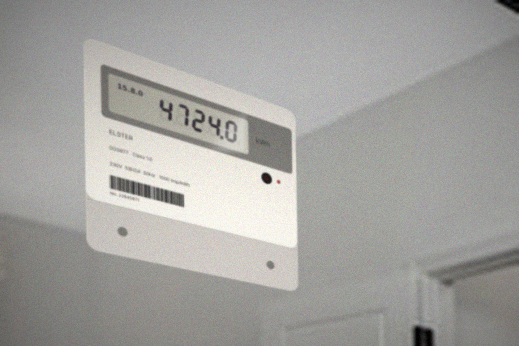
**4724.0** kWh
